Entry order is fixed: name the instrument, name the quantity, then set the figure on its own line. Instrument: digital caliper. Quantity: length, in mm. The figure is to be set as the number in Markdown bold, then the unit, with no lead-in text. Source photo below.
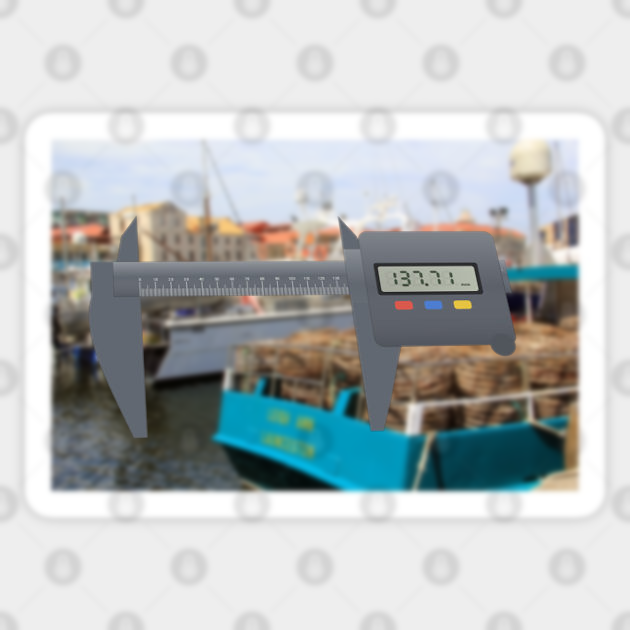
**137.71** mm
